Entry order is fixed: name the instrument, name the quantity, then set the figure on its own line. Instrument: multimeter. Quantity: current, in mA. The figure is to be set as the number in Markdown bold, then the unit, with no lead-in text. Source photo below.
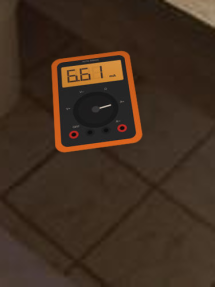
**6.61** mA
